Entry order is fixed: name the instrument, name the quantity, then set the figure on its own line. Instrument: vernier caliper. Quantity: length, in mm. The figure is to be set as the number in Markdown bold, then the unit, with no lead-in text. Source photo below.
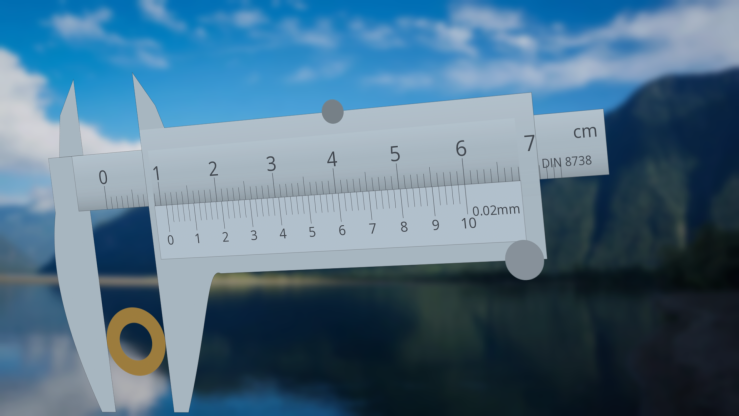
**11.0** mm
